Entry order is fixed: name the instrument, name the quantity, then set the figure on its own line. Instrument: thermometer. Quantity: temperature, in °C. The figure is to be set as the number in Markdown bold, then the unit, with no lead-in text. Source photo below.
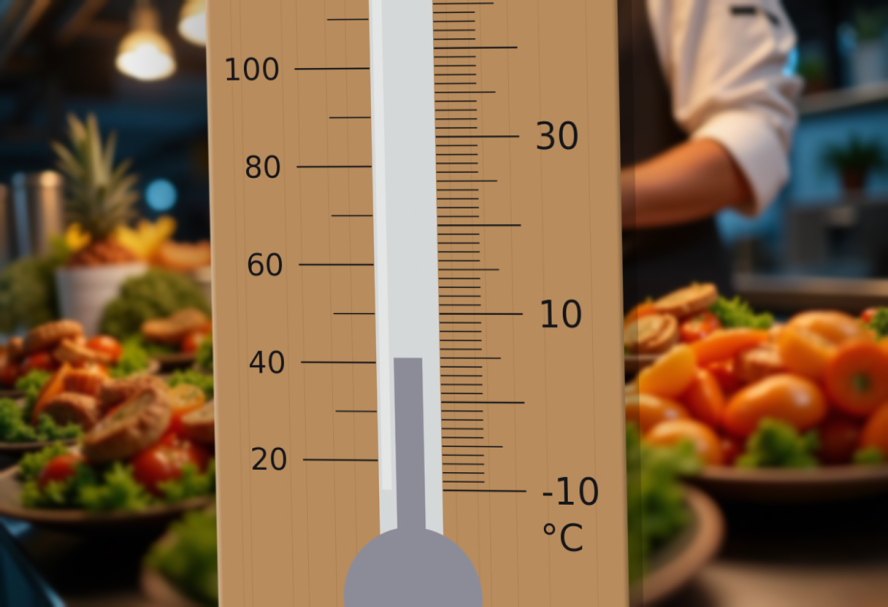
**5** °C
